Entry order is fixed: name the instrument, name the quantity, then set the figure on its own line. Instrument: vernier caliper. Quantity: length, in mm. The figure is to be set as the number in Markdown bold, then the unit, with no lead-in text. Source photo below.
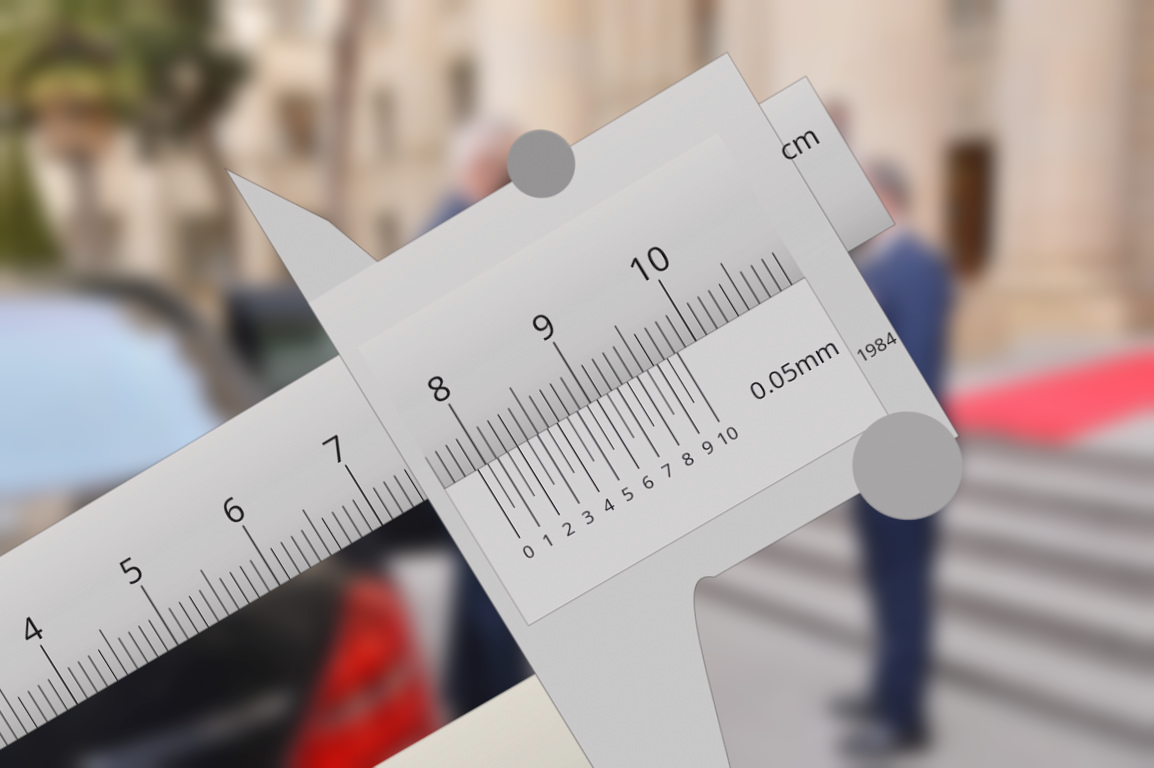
**79.2** mm
